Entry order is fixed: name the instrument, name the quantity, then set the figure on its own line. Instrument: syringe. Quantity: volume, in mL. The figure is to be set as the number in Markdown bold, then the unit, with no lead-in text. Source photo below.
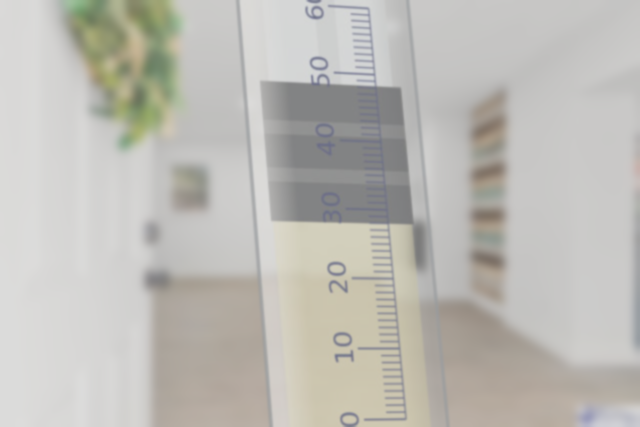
**28** mL
